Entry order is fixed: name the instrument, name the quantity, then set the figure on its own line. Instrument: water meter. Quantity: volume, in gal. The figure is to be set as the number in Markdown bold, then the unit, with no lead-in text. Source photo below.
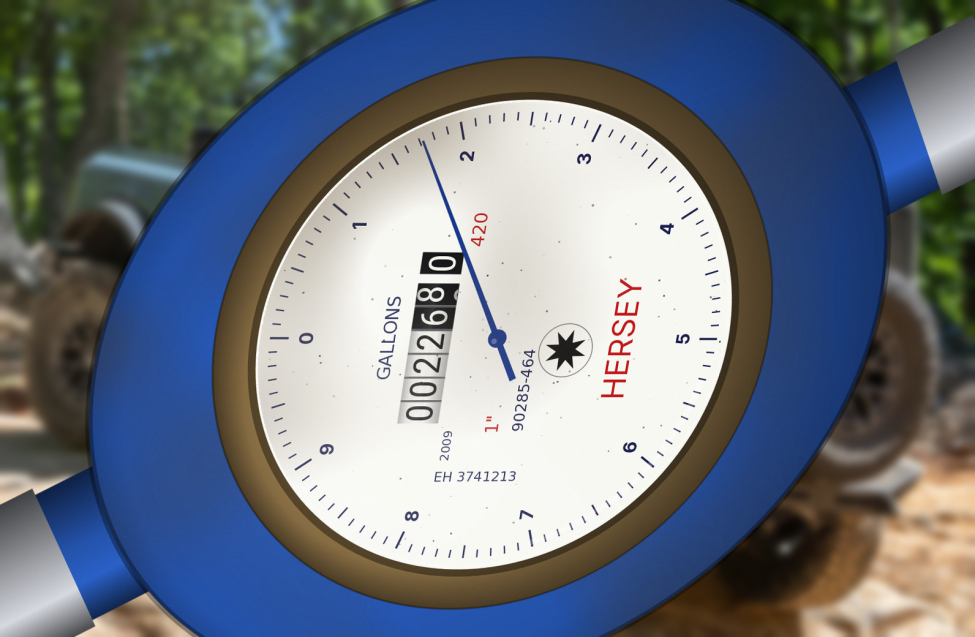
**22681.7** gal
